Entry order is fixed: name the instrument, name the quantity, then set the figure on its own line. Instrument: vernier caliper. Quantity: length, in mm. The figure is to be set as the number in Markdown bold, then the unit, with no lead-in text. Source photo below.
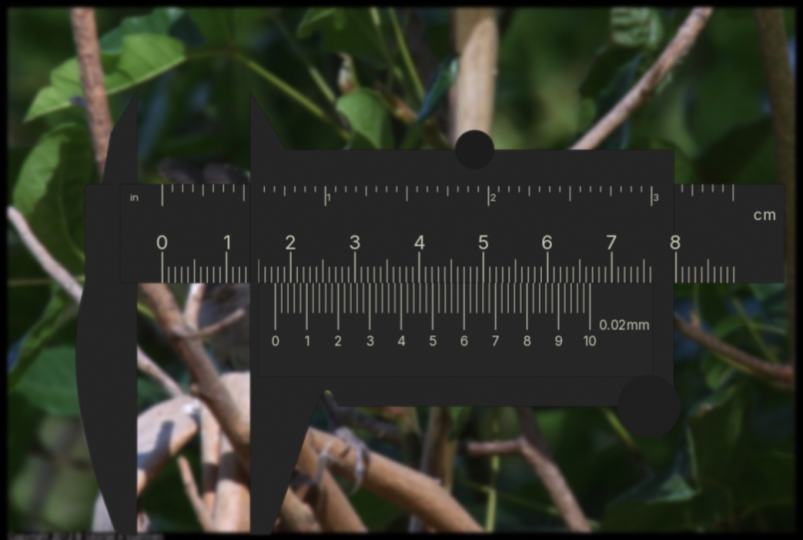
**17.6** mm
